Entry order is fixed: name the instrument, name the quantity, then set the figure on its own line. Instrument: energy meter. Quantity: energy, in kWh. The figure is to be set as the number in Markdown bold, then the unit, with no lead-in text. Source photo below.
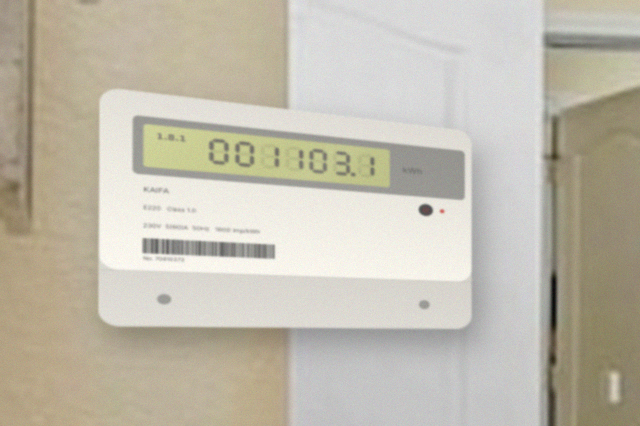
**1103.1** kWh
